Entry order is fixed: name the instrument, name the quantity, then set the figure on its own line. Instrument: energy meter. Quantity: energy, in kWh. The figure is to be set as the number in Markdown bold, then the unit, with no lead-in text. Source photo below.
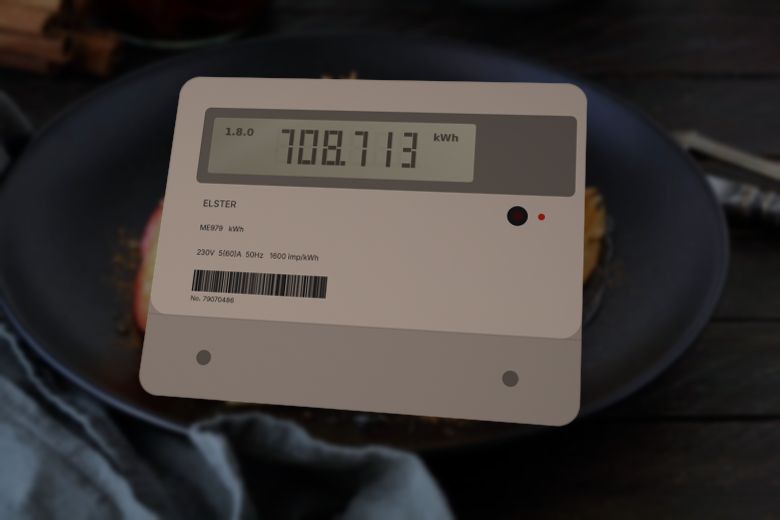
**708.713** kWh
